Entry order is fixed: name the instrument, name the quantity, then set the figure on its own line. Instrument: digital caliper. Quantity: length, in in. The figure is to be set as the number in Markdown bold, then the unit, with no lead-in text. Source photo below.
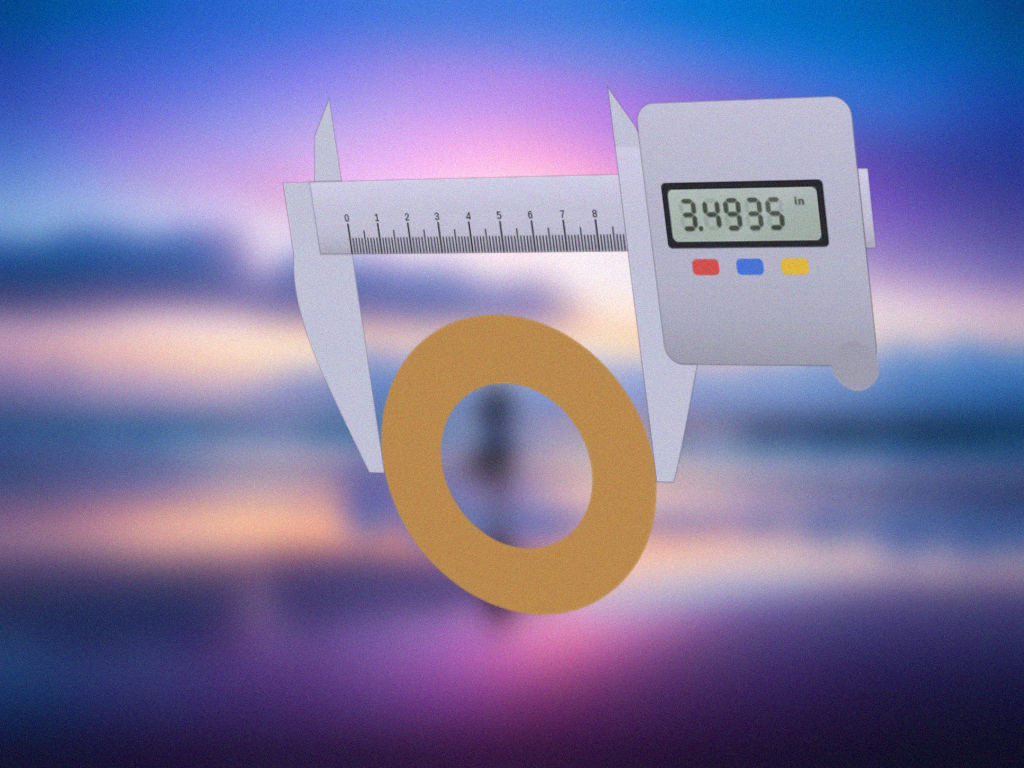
**3.4935** in
